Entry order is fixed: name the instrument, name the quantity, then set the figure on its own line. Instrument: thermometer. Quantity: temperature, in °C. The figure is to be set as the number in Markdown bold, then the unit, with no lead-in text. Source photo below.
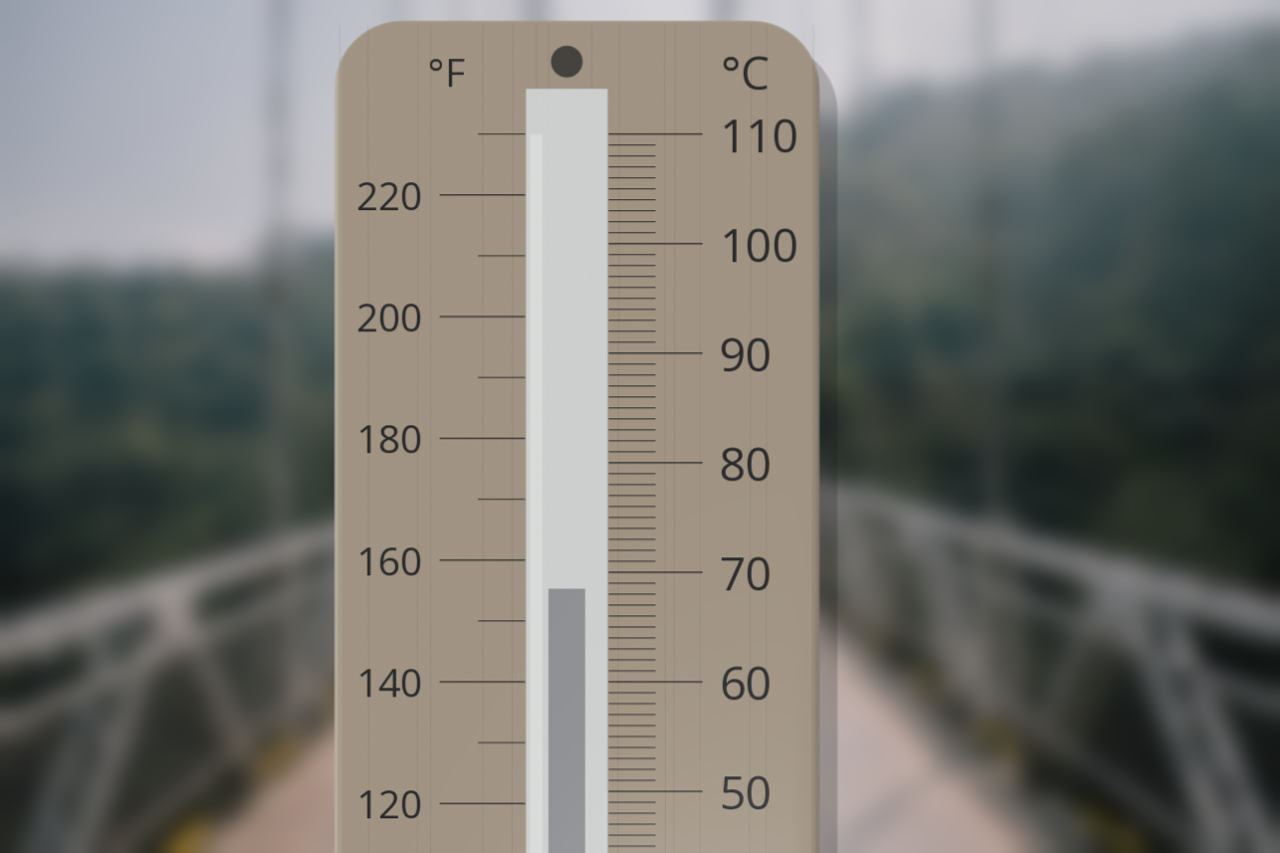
**68.5** °C
